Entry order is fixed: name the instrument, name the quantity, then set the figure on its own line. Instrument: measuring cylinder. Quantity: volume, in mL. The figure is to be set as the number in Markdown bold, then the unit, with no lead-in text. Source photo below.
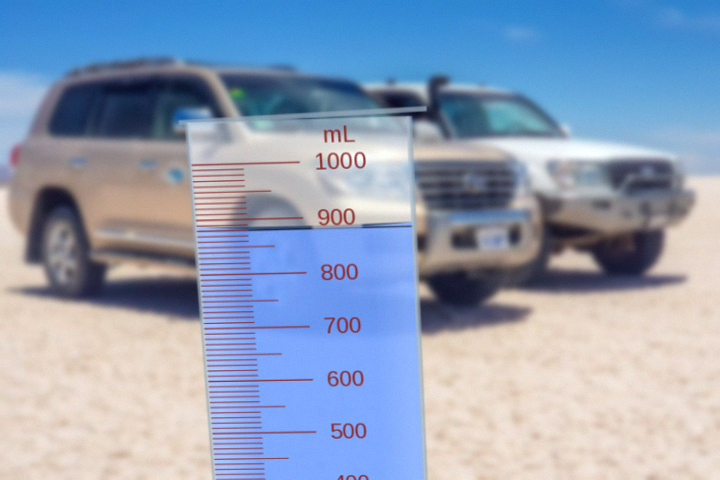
**880** mL
